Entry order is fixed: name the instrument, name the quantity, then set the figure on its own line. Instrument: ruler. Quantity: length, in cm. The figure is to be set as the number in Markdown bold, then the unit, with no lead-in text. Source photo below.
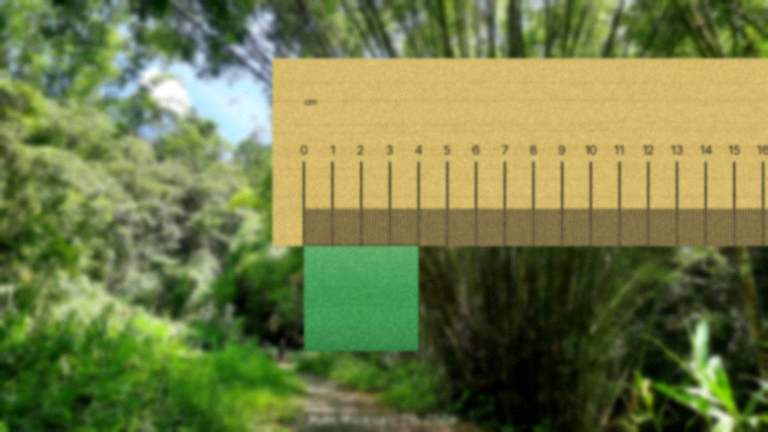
**4** cm
